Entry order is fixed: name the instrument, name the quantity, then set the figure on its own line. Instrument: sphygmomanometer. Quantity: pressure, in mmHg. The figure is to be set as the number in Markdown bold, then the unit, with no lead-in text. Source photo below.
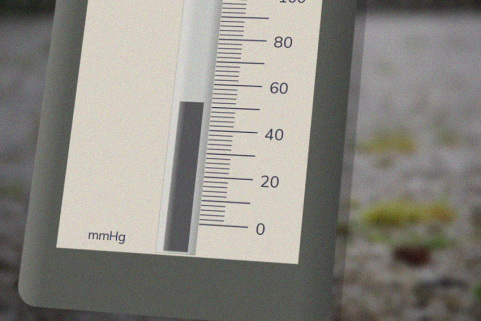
**52** mmHg
